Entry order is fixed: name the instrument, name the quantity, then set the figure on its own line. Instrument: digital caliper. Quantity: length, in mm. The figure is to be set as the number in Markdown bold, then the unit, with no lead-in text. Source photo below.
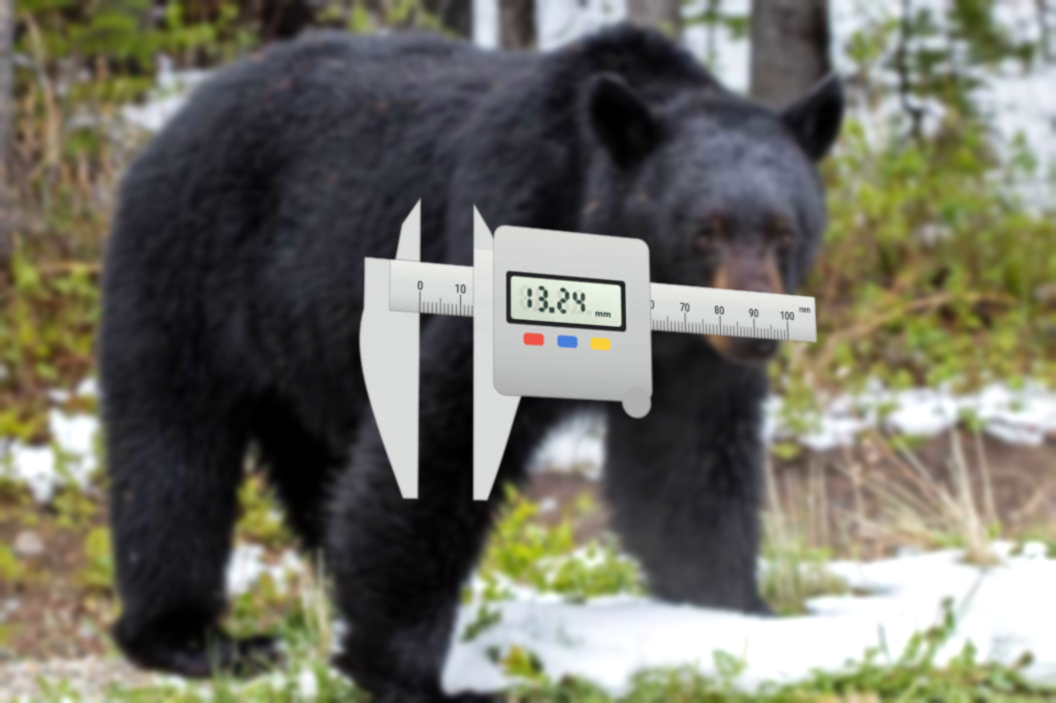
**13.24** mm
